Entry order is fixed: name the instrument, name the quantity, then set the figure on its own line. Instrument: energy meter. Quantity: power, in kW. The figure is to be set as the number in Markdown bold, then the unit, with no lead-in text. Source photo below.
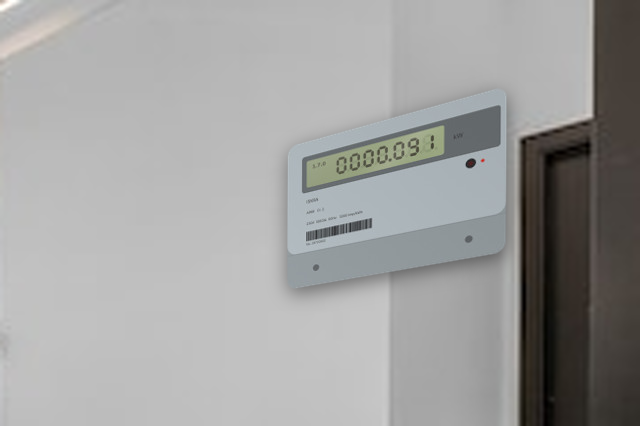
**0.091** kW
